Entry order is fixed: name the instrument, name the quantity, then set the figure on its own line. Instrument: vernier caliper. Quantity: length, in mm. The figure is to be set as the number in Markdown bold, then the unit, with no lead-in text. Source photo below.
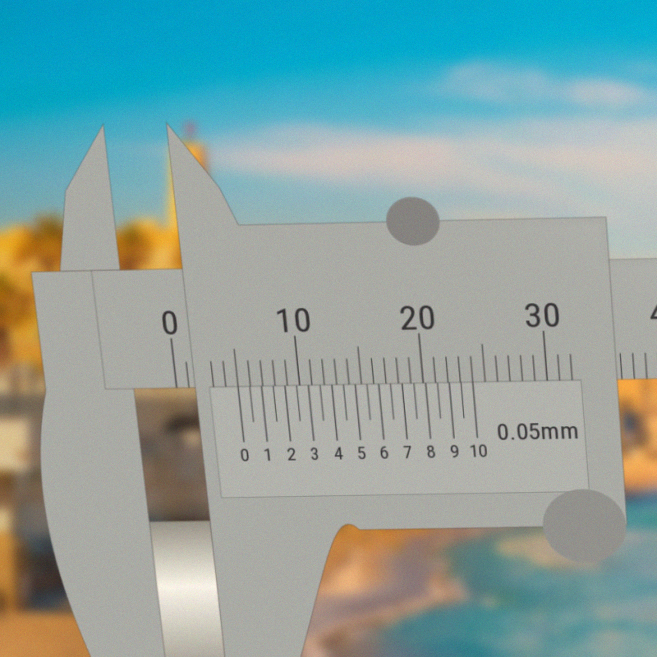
**5.0** mm
